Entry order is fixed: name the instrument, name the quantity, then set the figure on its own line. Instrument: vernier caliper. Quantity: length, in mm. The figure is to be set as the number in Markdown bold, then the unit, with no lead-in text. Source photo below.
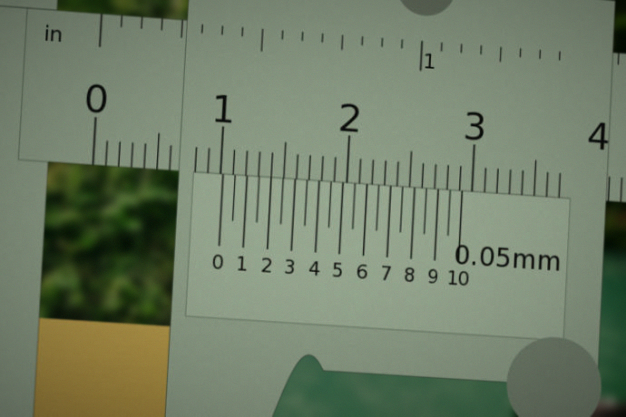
**10.2** mm
